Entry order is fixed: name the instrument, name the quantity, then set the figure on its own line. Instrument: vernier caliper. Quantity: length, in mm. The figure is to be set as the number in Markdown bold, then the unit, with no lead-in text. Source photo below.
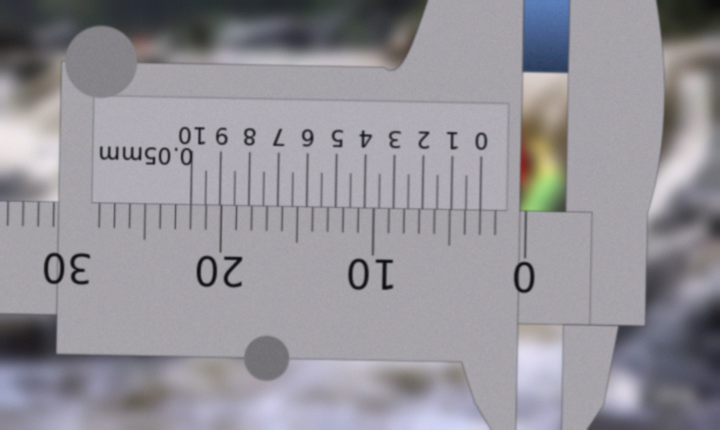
**3.0** mm
